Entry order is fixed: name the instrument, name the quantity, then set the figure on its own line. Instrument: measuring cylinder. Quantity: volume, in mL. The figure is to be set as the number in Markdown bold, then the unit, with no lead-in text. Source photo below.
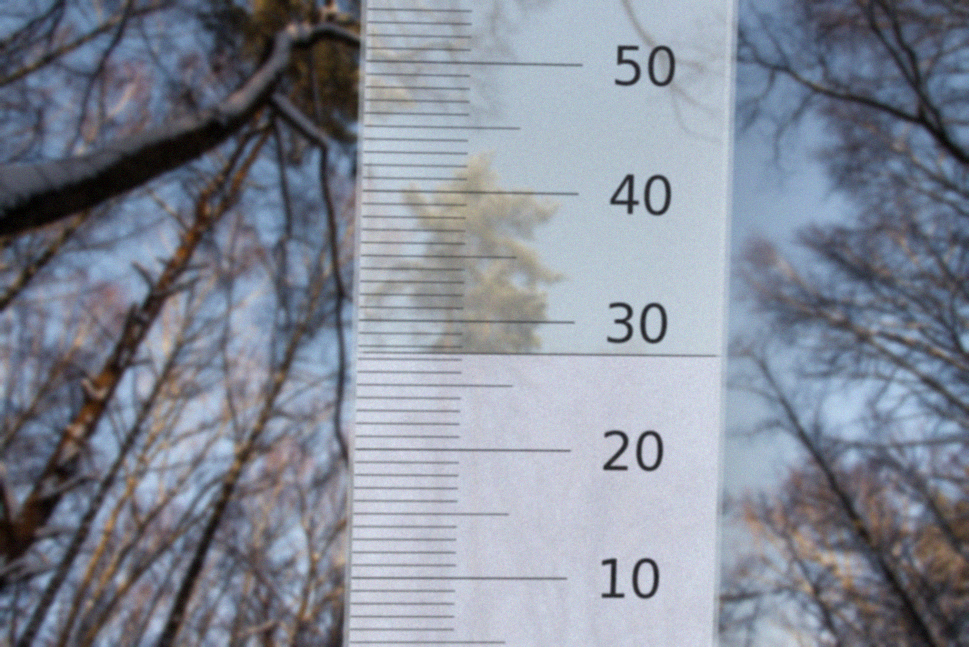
**27.5** mL
